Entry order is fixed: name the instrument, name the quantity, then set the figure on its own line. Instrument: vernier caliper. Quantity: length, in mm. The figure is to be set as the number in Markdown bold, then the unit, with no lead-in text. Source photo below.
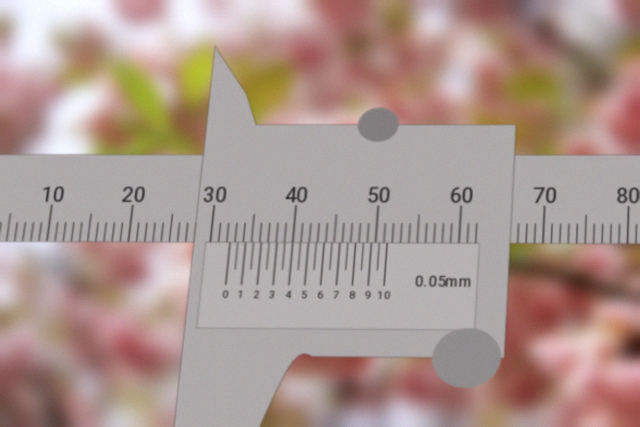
**32.4** mm
